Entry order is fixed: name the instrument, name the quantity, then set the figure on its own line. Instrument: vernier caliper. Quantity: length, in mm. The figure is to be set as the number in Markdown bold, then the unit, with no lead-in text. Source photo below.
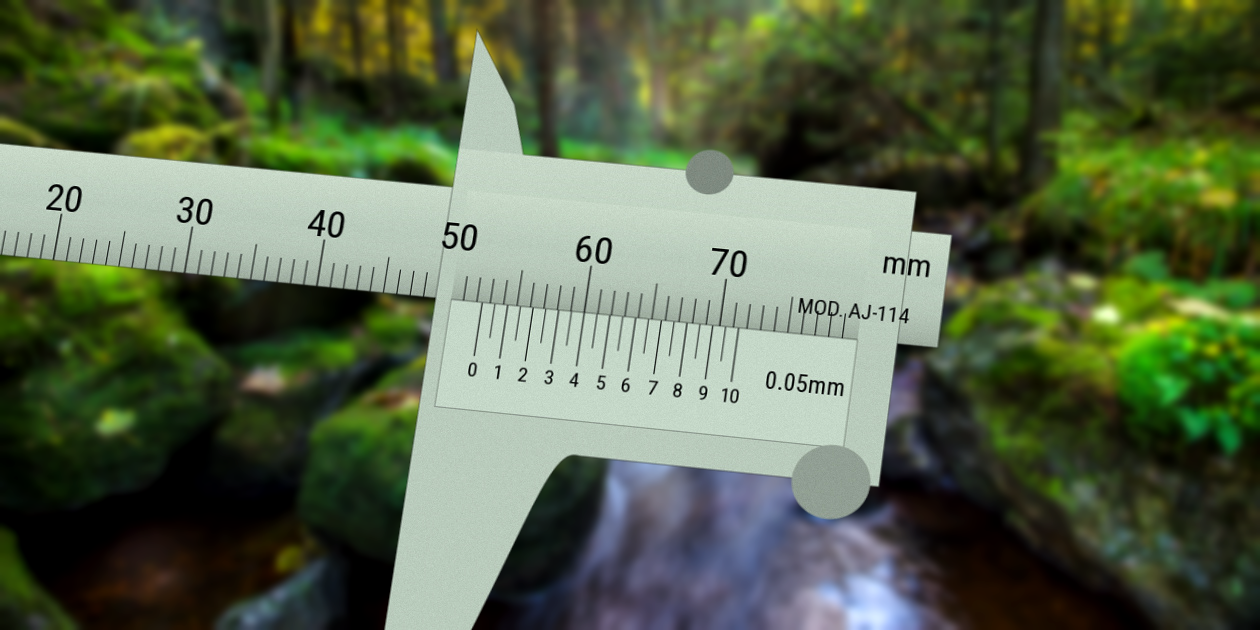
**52.4** mm
